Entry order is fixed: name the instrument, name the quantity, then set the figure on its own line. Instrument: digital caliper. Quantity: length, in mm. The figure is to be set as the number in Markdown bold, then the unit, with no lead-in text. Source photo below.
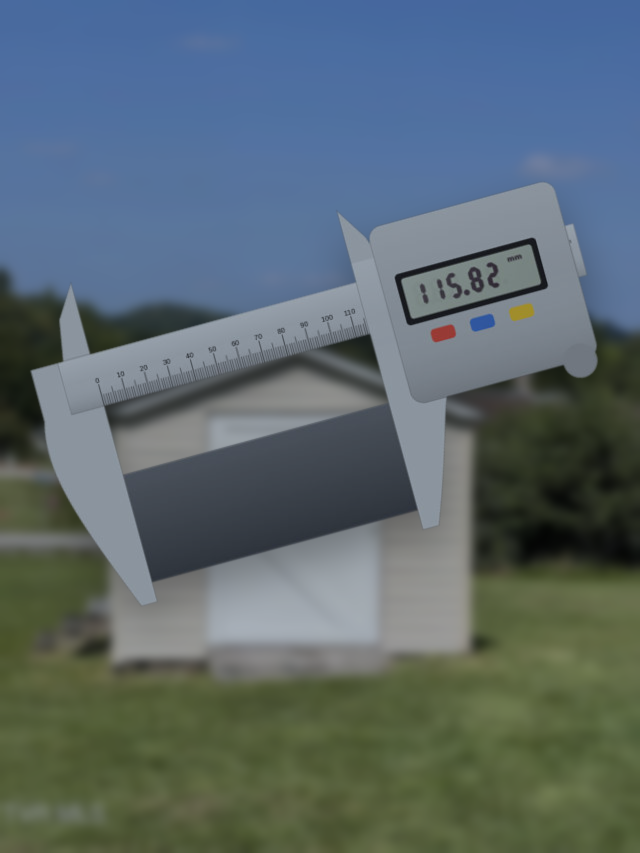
**115.82** mm
